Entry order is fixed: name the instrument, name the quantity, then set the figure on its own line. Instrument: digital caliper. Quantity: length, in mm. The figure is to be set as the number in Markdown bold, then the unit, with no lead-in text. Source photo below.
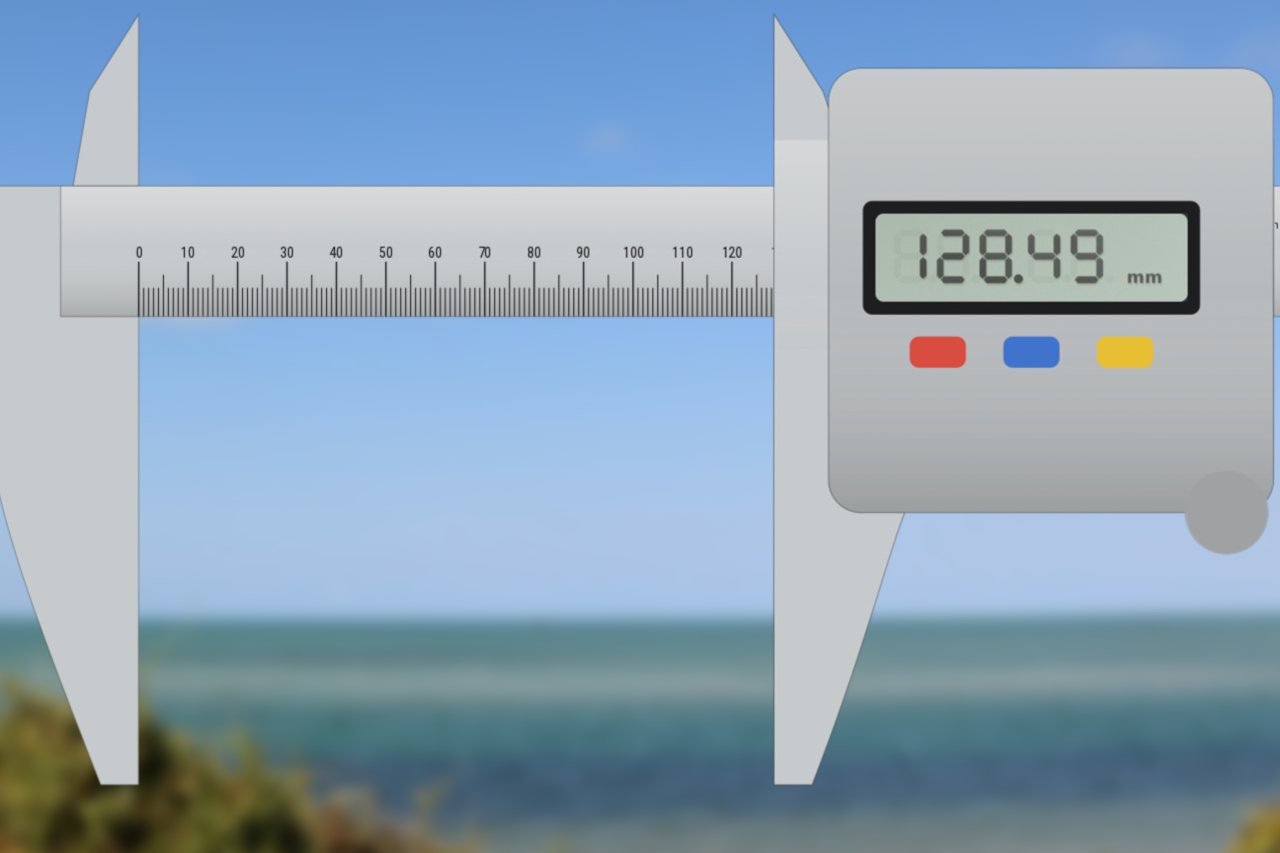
**128.49** mm
